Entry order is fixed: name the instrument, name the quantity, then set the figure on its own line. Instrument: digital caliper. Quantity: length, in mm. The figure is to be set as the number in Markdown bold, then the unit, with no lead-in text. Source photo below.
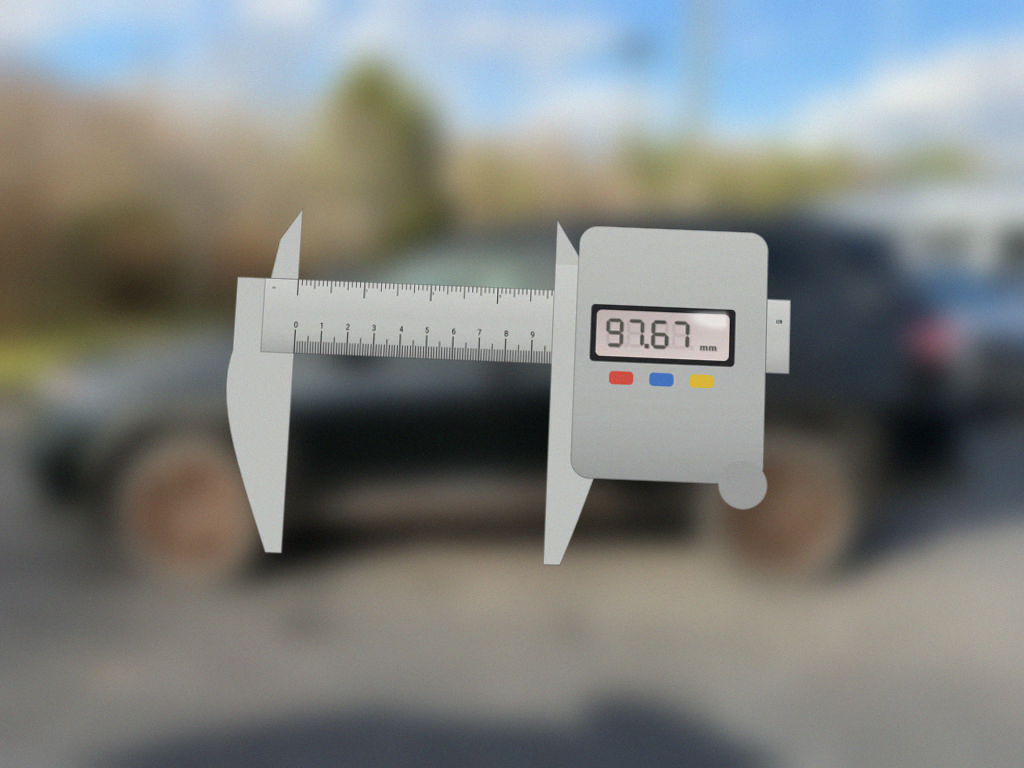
**97.67** mm
